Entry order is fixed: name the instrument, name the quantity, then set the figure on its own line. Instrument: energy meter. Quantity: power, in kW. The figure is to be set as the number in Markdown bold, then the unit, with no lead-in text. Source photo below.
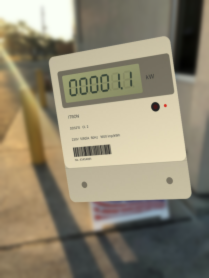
**1.1** kW
